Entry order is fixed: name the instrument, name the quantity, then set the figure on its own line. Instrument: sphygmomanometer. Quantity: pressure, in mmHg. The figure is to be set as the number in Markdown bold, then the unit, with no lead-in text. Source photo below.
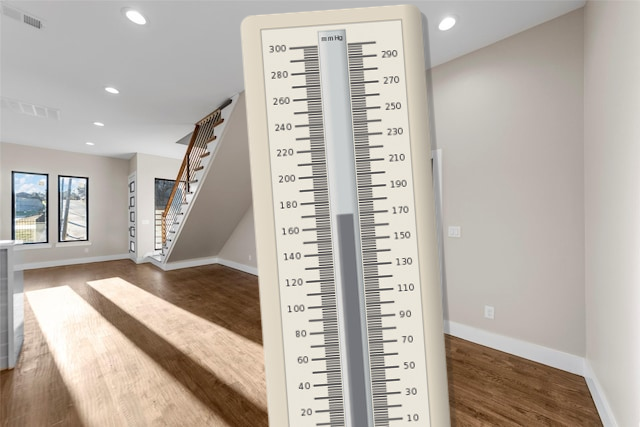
**170** mmHg
